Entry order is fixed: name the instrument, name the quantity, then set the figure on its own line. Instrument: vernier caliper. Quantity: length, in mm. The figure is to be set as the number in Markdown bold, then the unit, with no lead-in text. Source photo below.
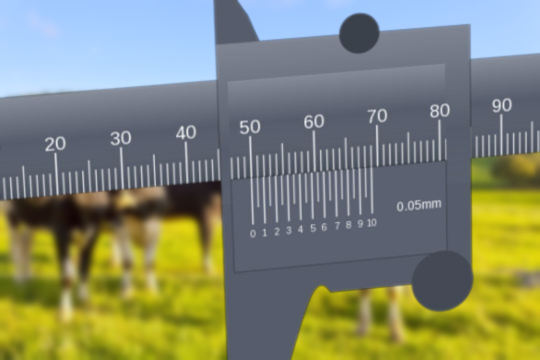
**50.0** mm
